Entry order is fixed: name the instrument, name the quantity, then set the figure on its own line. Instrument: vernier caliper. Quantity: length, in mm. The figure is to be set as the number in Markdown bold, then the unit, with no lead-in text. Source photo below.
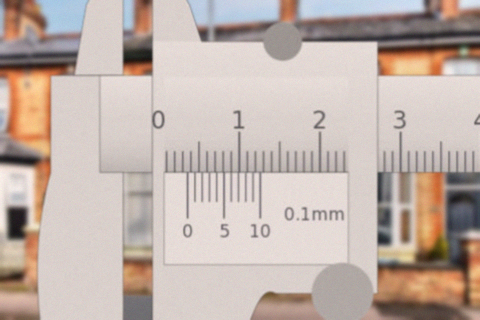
**3.6** mm
